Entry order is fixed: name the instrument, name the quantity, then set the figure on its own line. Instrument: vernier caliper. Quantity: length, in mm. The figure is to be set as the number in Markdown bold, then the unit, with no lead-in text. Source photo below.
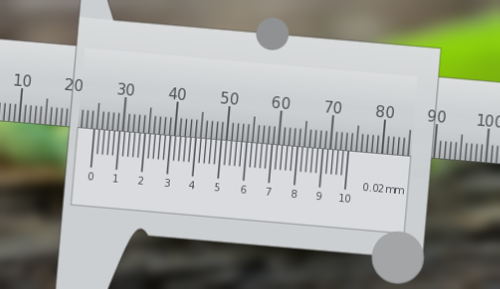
**24.5** mm
